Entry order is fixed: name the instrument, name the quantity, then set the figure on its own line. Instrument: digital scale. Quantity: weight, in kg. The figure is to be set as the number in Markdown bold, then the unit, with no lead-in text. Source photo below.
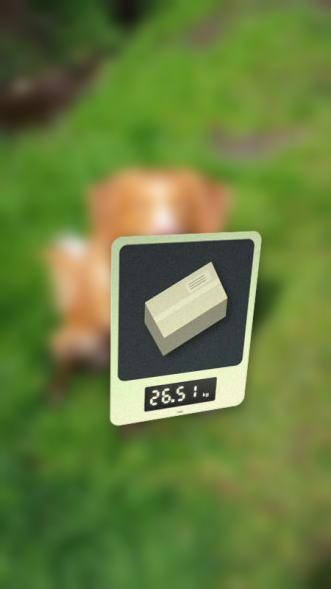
**26.51** kg
